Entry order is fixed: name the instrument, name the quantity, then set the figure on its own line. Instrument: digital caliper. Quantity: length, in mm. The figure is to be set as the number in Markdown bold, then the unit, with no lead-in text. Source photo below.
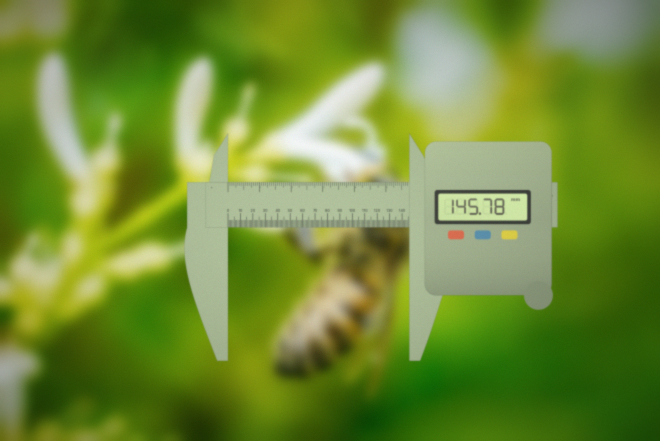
**145.78** mm
